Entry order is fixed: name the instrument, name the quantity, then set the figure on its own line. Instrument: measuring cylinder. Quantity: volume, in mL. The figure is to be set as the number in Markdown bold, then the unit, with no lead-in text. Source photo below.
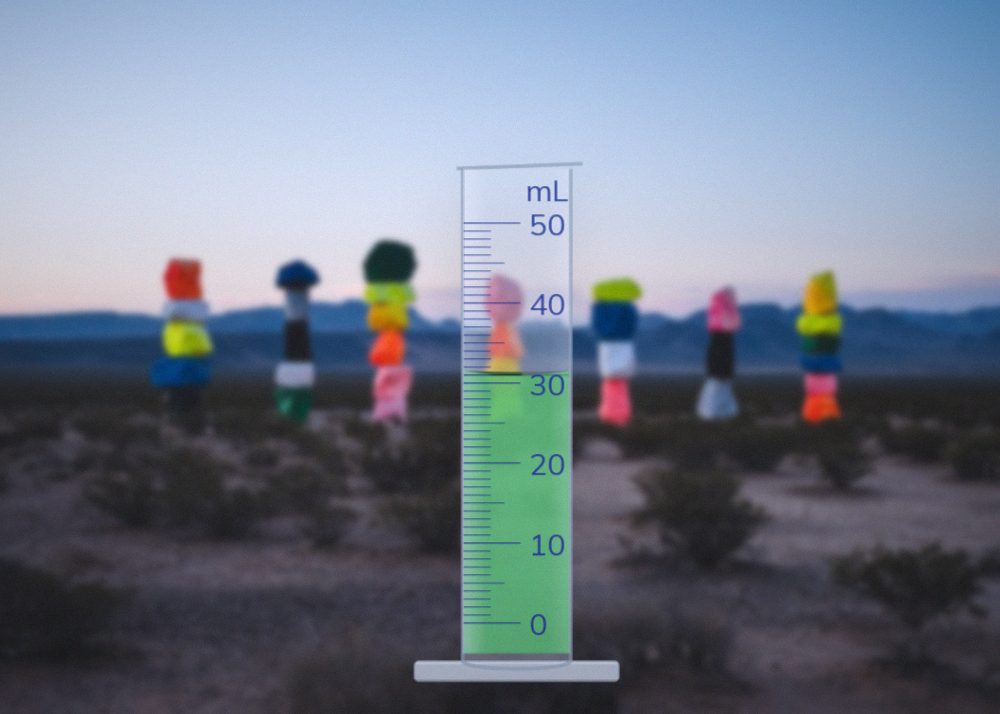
**31** mL
